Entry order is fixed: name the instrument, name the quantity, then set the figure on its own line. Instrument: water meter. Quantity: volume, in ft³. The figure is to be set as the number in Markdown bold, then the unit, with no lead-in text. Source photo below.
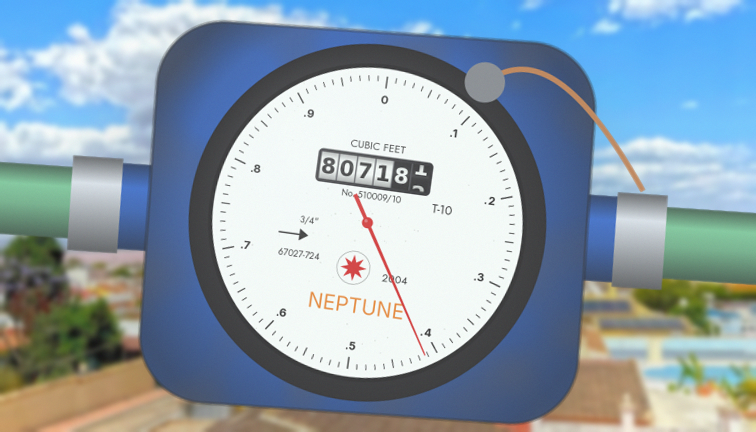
**807181.41** ft³
